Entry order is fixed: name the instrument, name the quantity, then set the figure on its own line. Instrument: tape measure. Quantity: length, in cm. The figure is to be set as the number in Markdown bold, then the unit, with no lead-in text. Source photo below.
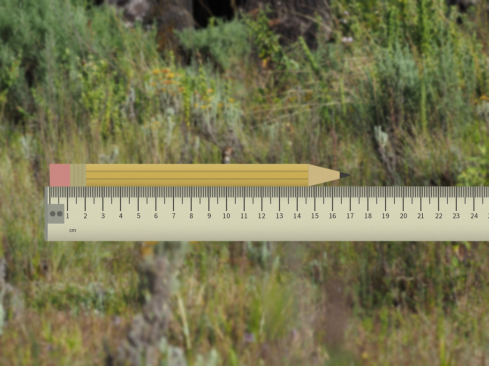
**17** cm
